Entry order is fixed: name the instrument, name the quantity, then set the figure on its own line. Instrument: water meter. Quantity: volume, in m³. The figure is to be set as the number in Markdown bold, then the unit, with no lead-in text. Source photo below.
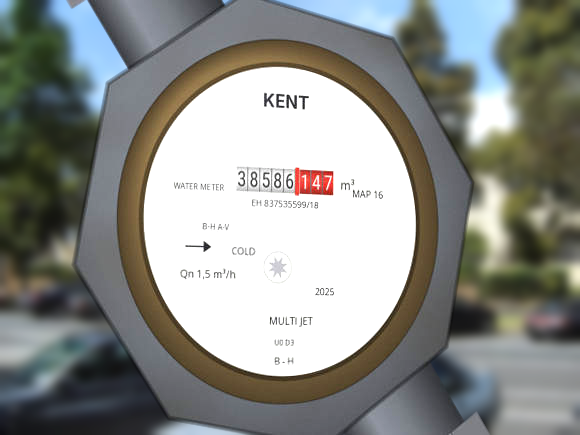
**38586.147** m³
